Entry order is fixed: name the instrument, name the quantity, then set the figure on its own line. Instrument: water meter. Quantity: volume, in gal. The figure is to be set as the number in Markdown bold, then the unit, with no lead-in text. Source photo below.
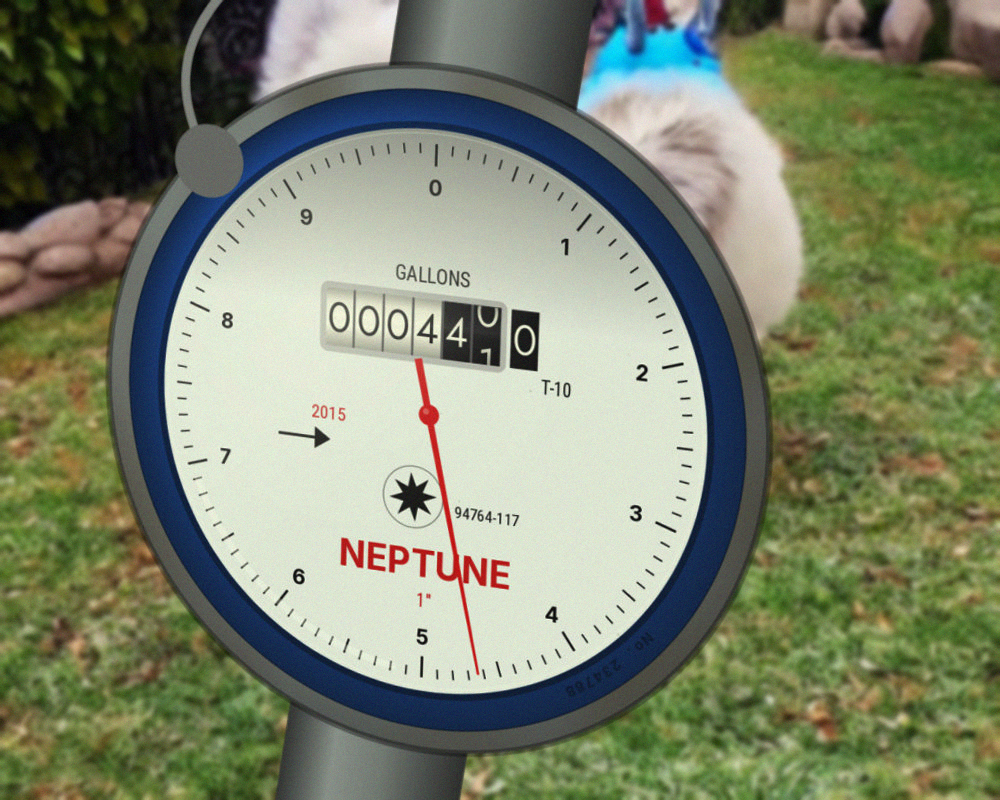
**4404.6** gal
